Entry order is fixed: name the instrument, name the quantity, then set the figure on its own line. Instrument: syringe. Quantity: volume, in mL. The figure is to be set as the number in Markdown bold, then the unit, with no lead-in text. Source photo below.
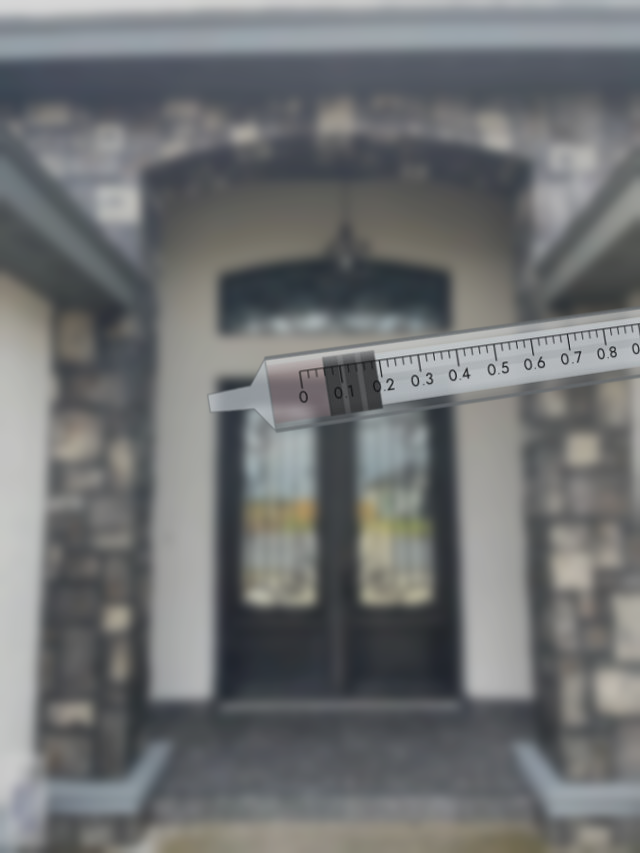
**0.06** mL
